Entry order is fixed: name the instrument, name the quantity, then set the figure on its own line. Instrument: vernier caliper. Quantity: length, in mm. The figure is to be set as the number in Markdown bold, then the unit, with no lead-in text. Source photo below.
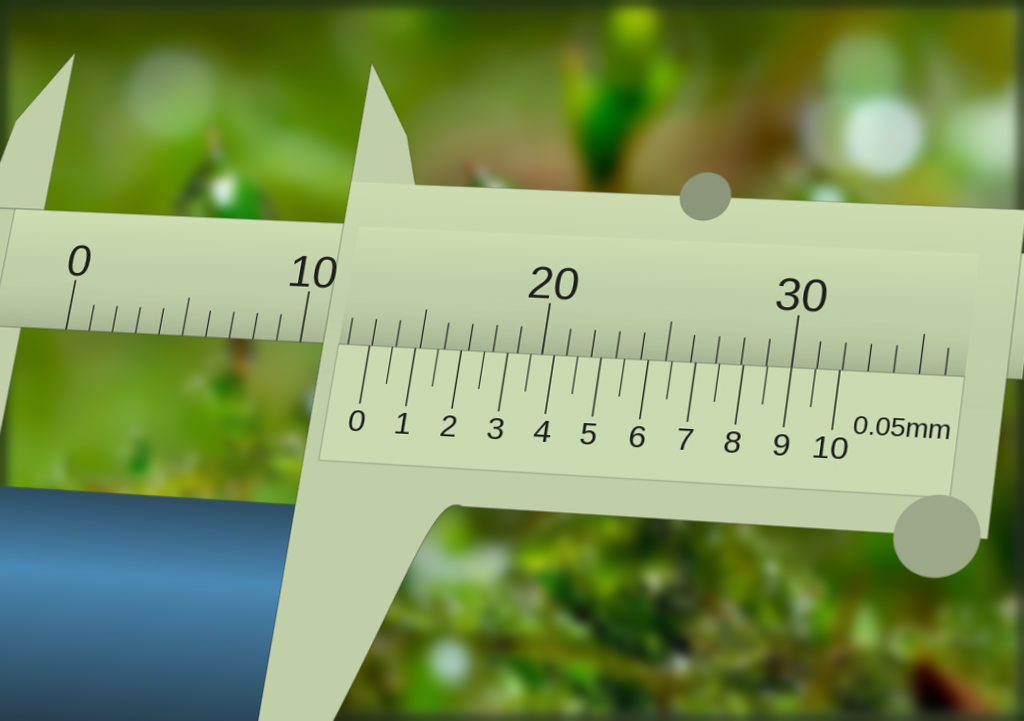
**12.90** mm
